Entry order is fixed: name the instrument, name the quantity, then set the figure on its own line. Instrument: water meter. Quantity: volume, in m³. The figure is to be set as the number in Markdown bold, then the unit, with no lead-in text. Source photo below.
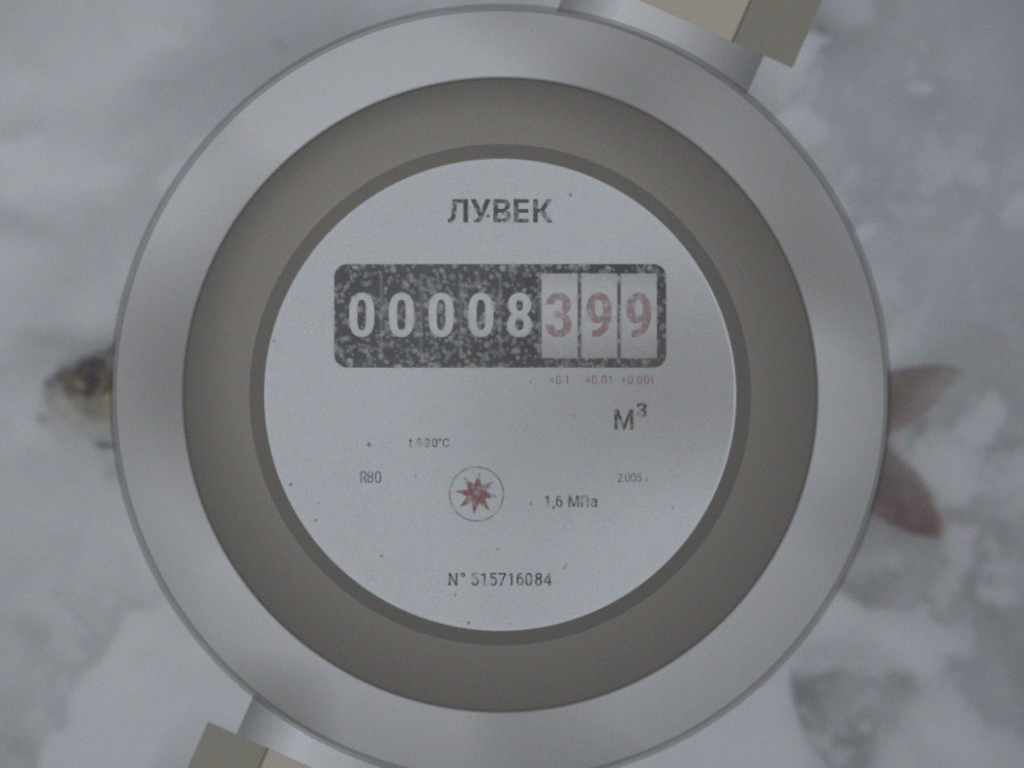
**8.399** m³
